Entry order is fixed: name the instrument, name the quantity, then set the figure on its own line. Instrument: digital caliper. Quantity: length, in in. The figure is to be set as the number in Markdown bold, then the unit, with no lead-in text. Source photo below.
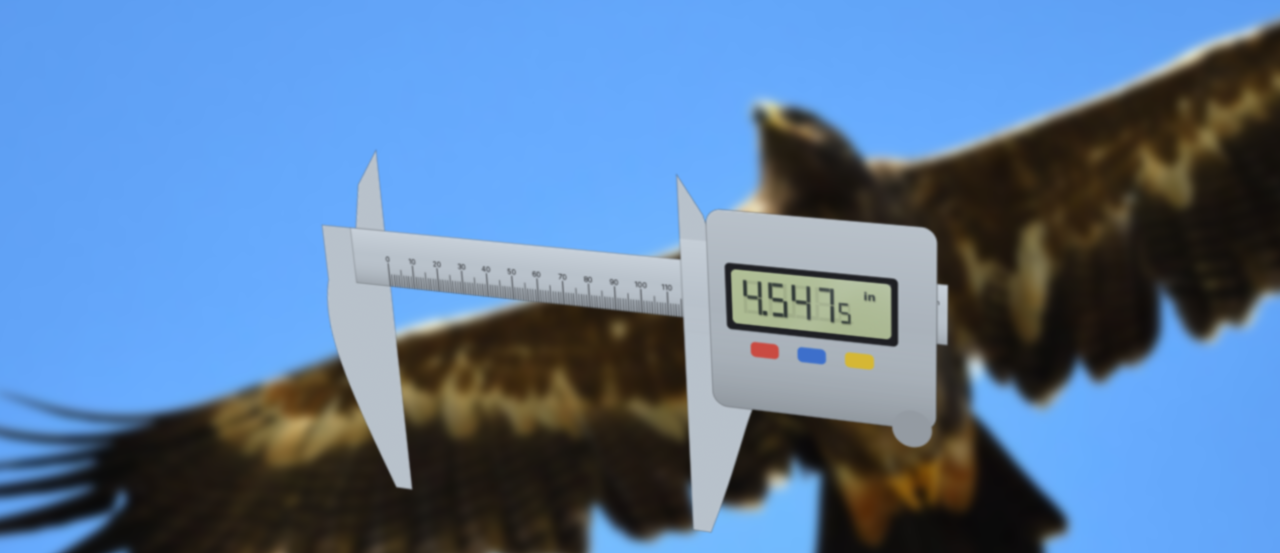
**4.5475** in
